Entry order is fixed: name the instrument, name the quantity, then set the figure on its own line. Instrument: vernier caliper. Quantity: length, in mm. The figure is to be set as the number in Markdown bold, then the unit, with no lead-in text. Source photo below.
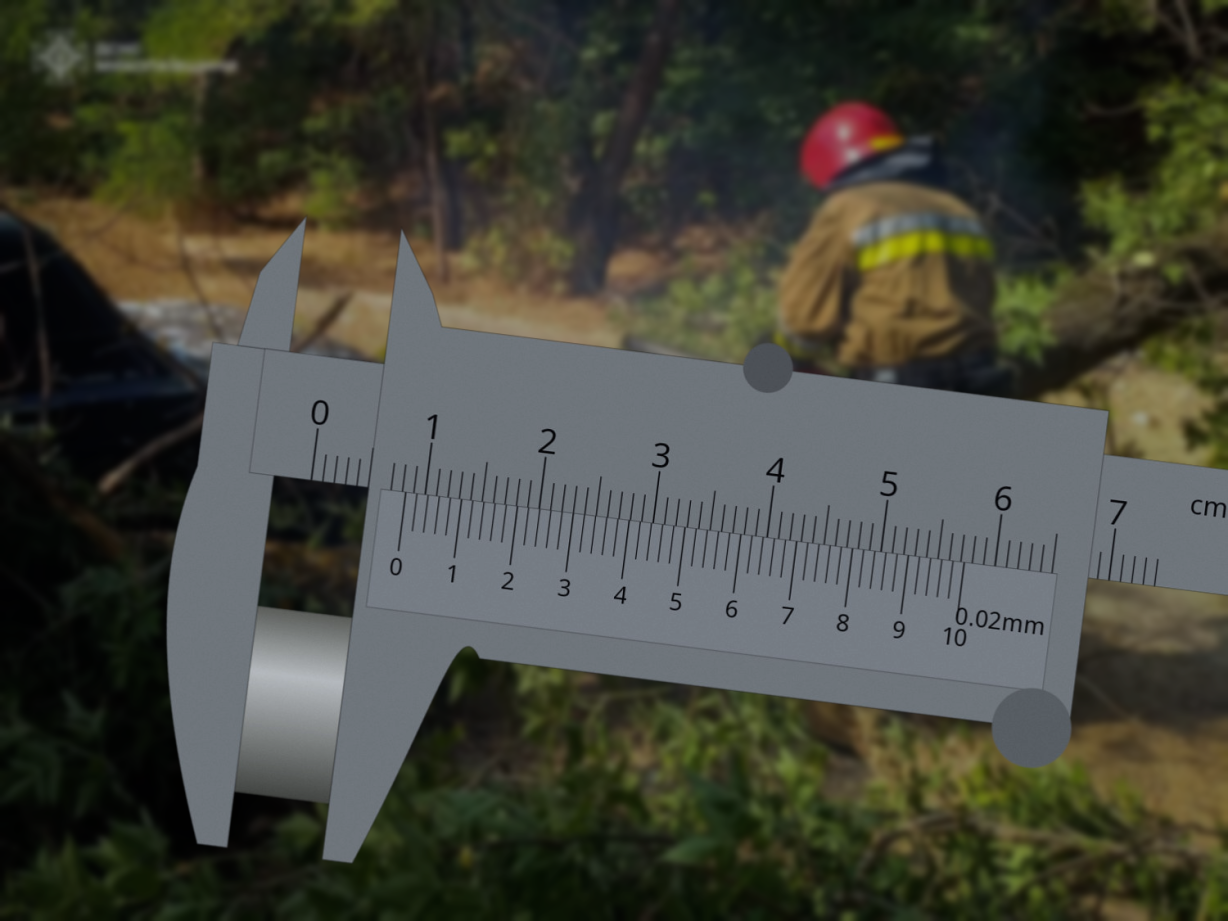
**8.3** mm
